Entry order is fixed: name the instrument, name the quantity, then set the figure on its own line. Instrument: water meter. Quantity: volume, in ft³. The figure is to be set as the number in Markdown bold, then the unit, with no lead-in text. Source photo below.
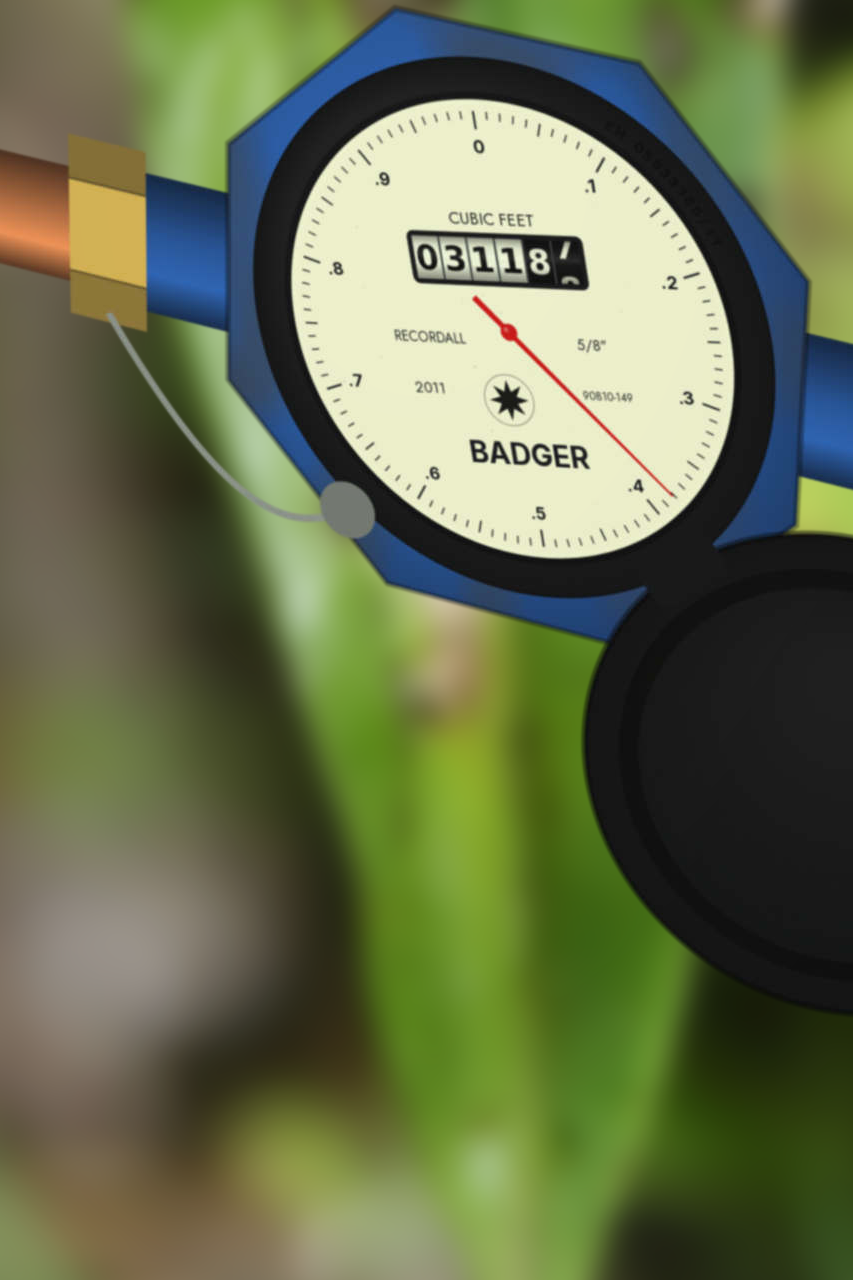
**31187.38** ft³
